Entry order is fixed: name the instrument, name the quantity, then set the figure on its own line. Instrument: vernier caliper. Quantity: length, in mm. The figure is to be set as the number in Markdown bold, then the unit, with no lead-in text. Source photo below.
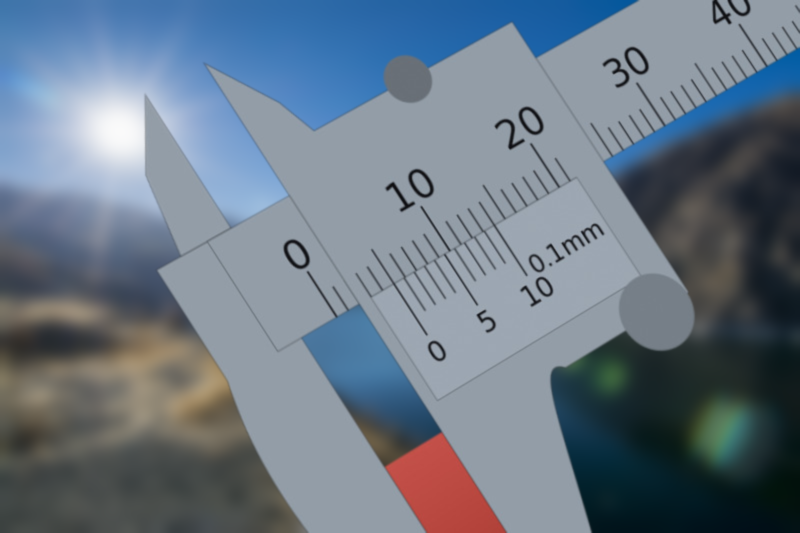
**5.0** mm
